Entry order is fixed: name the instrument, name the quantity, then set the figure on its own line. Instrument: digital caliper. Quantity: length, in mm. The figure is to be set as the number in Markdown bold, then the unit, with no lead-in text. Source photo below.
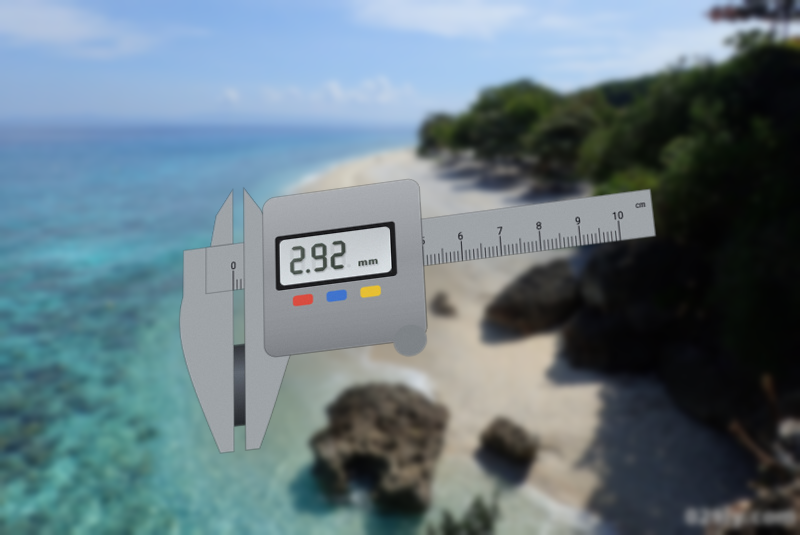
**2.92** mm
